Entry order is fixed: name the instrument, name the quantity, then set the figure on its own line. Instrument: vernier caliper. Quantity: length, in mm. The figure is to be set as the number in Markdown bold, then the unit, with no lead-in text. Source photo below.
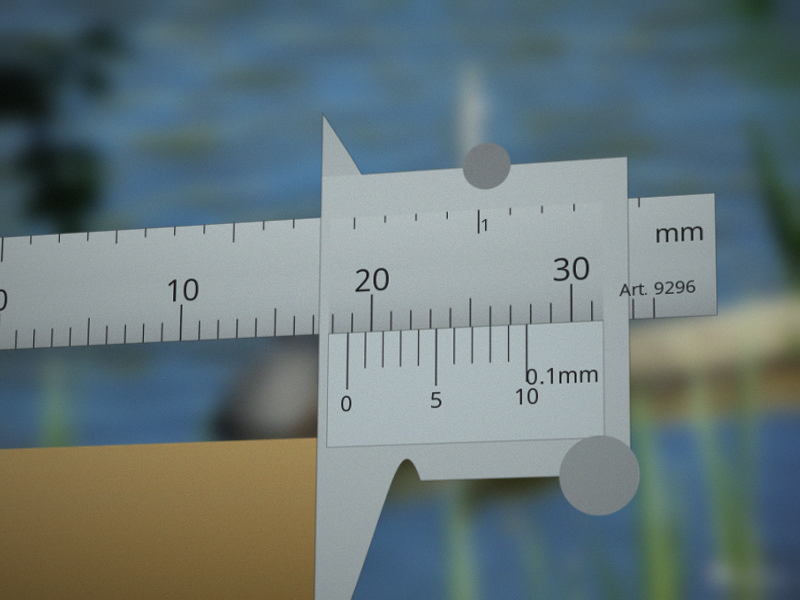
**18.8** mm
